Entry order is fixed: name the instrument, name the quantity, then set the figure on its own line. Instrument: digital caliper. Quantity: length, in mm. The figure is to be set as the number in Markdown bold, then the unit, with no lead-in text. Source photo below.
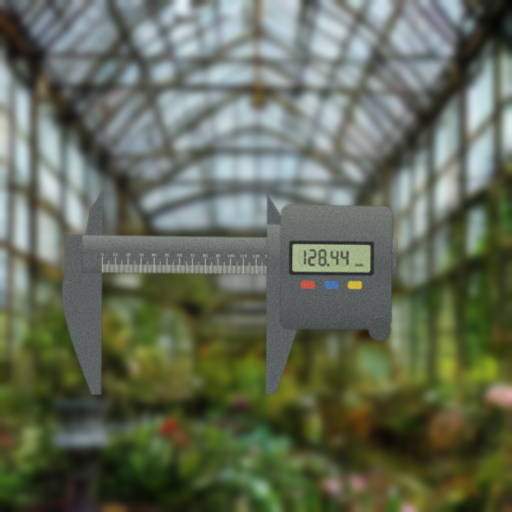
**128.44** mm
